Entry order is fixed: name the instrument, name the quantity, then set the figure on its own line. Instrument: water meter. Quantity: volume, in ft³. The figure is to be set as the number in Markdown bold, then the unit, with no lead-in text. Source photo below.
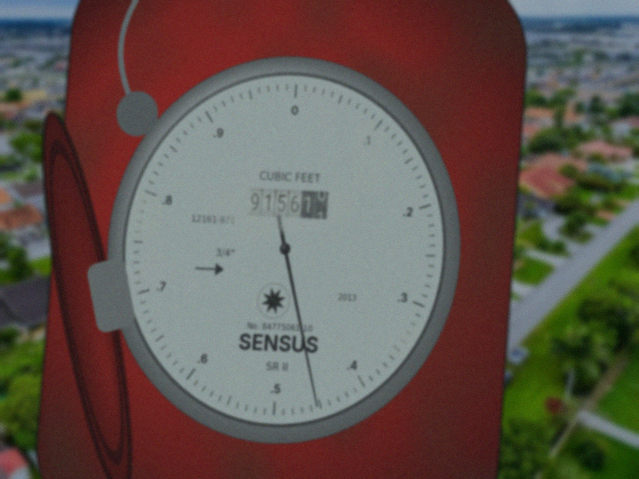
**915610.45** ft³
